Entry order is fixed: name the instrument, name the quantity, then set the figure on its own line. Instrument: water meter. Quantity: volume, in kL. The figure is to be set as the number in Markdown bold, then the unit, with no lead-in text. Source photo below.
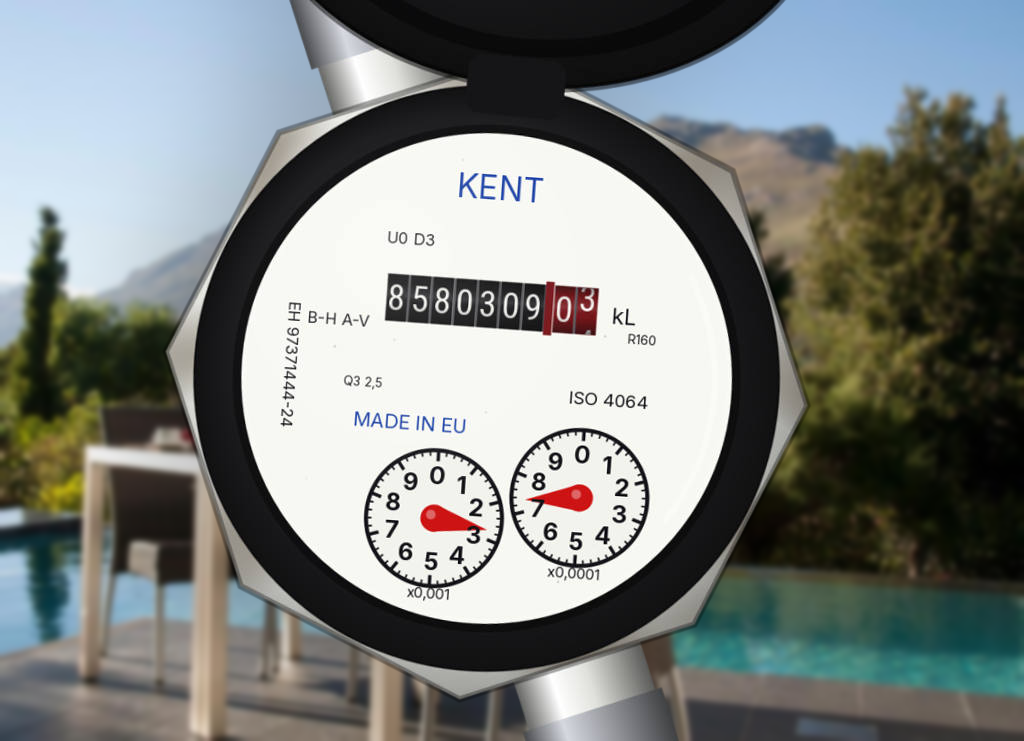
**8580309.0327** kL
